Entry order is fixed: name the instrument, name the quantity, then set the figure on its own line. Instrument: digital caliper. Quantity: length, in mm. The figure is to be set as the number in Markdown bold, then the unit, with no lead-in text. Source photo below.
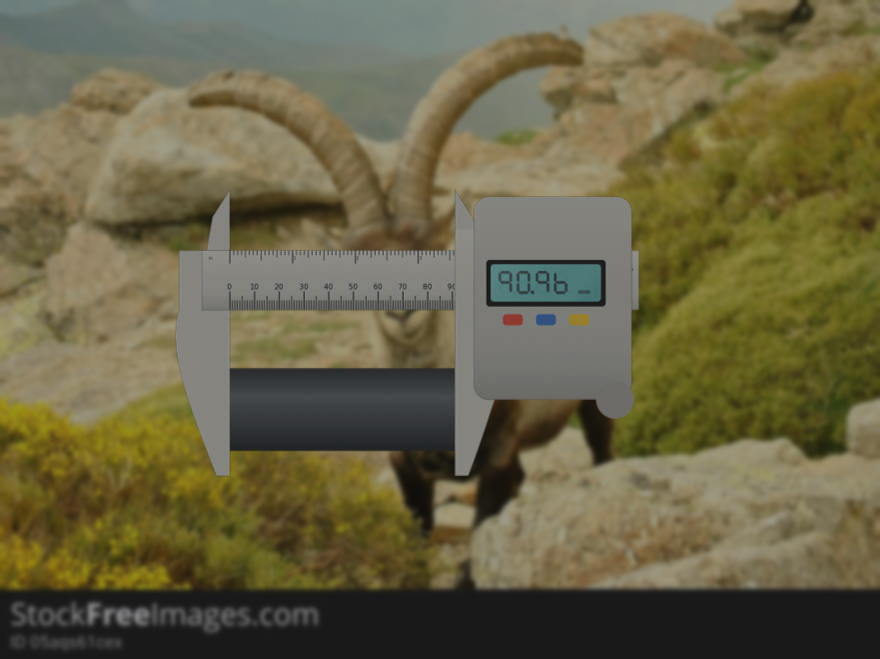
**90.96** mm
